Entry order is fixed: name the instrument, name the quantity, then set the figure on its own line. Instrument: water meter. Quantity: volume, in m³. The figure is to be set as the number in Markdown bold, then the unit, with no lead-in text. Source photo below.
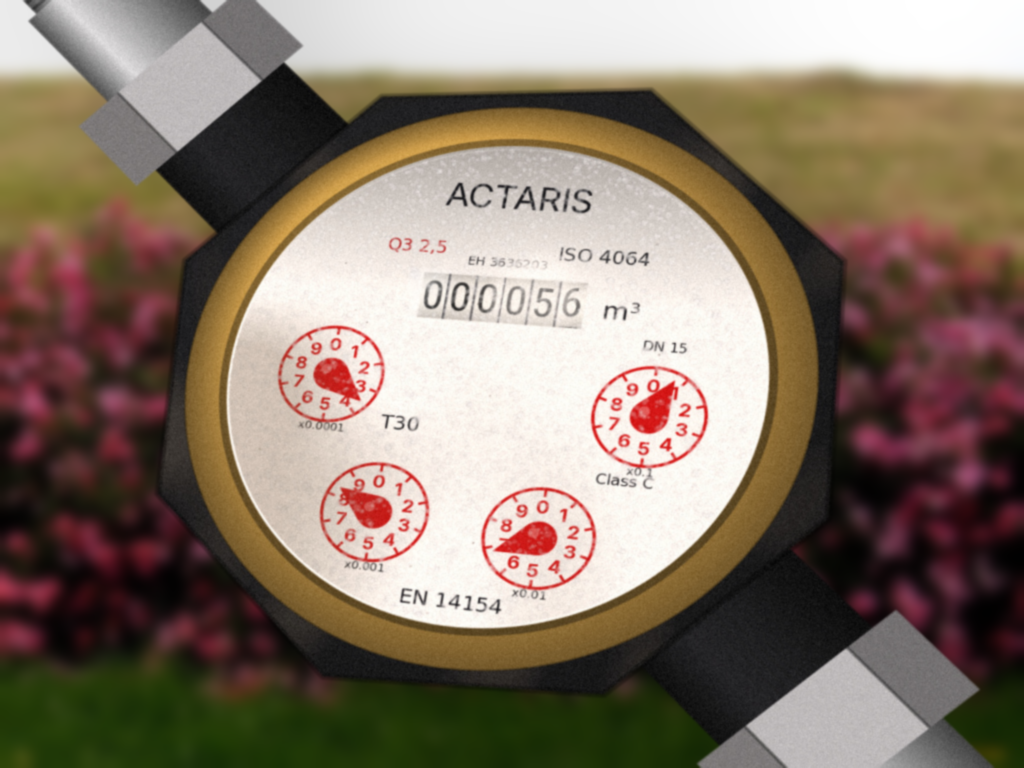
**56.0683** m³
